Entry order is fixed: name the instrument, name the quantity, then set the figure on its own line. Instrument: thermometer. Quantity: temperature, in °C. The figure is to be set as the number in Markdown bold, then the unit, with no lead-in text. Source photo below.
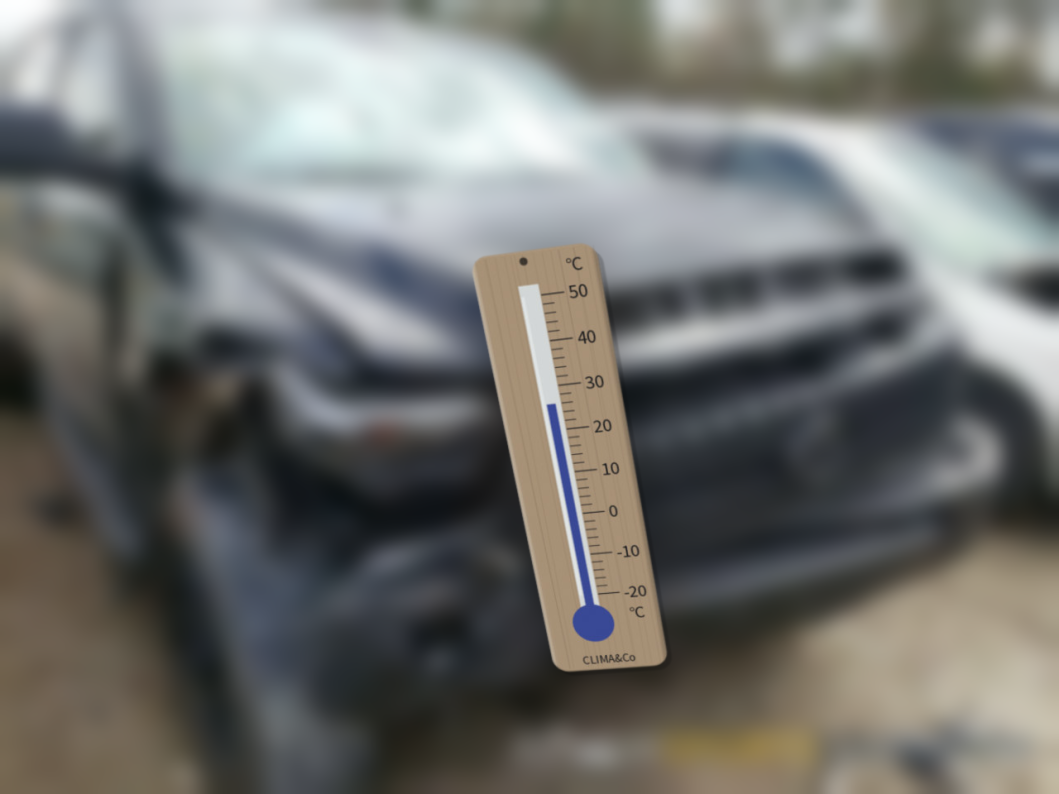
**26** °C
